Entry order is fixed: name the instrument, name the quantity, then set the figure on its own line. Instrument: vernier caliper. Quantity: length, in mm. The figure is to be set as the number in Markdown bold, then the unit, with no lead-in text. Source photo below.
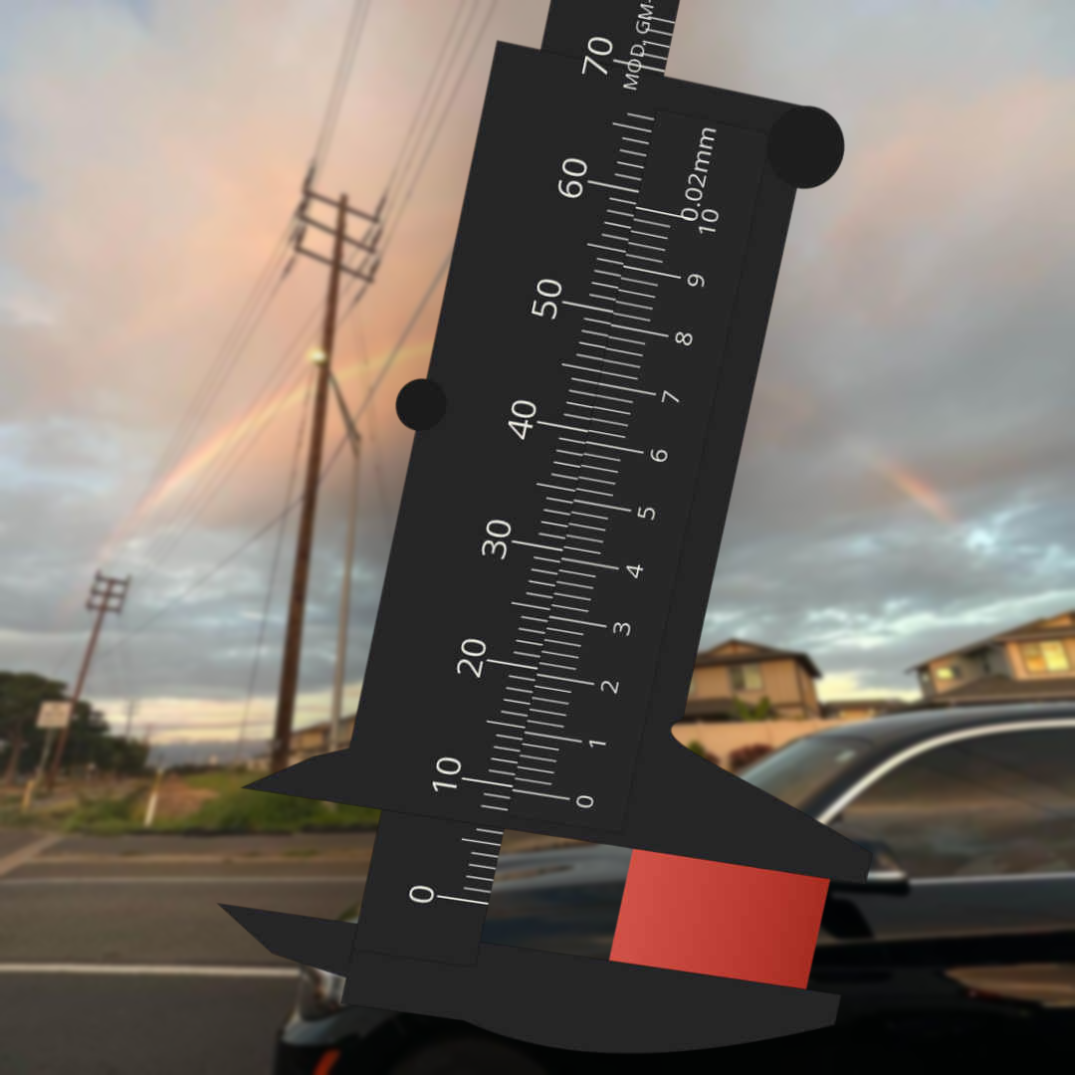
**9.7** mm
